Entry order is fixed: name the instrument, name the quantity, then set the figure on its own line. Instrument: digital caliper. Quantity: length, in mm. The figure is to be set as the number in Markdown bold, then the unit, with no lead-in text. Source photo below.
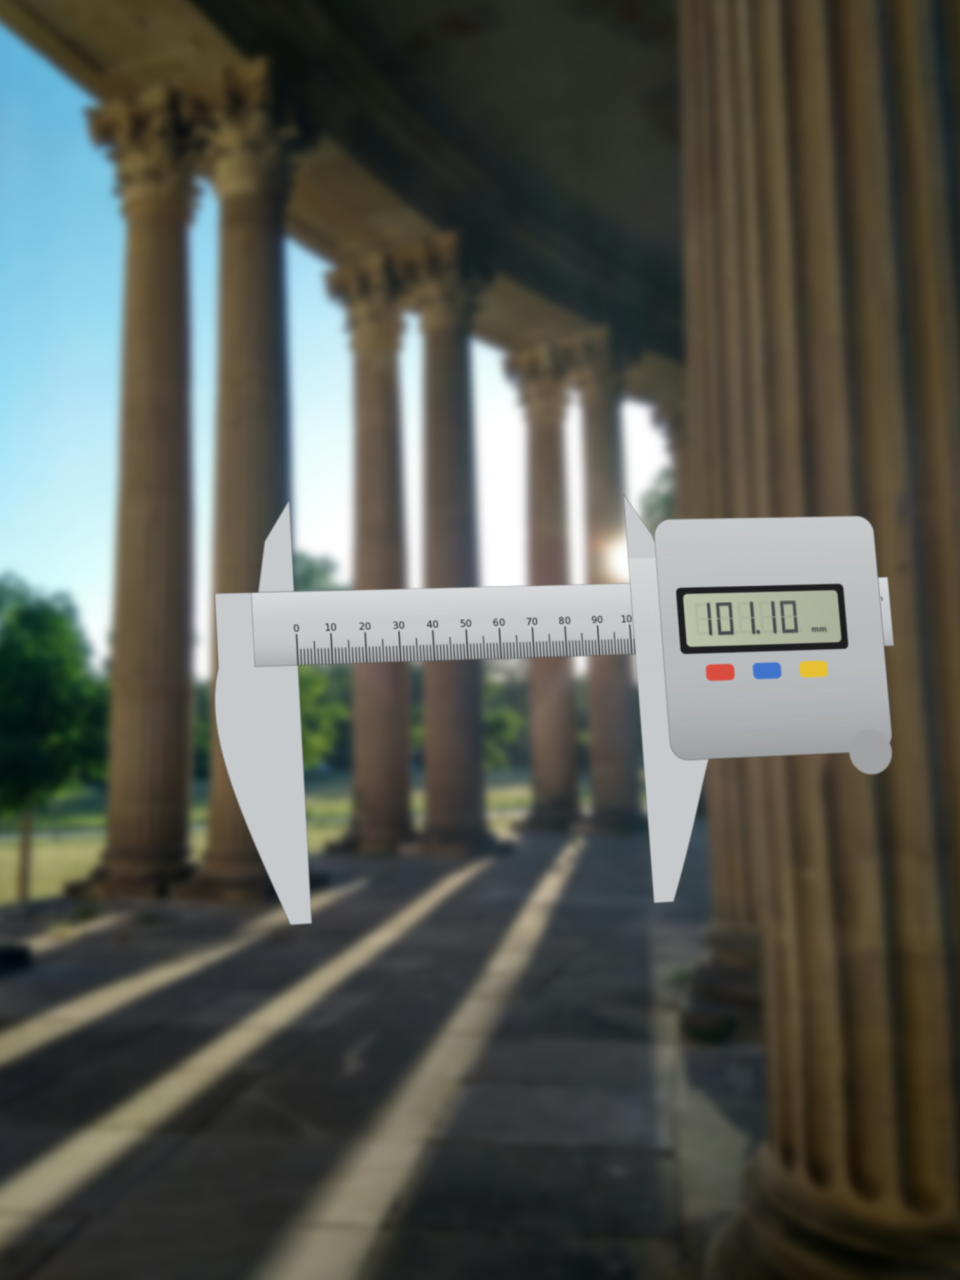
**101.10** mm
